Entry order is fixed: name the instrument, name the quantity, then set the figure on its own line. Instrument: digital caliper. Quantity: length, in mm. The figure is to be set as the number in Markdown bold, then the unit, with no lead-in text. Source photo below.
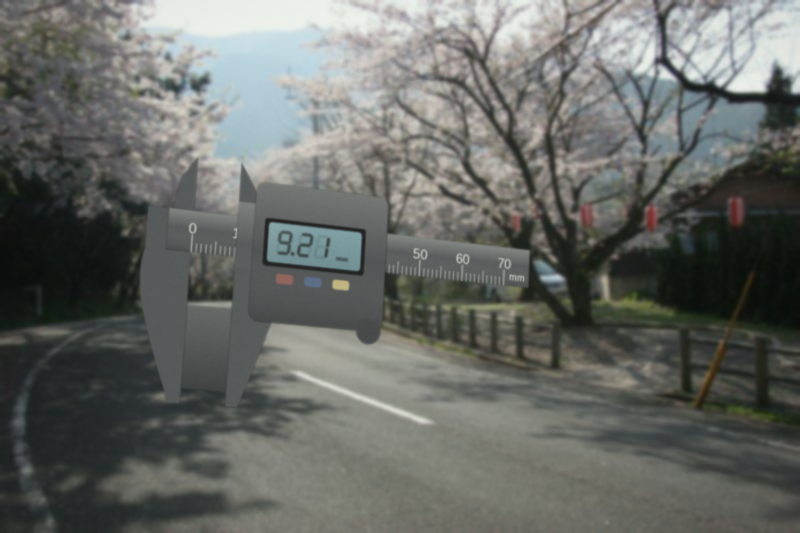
**9.21** mm
